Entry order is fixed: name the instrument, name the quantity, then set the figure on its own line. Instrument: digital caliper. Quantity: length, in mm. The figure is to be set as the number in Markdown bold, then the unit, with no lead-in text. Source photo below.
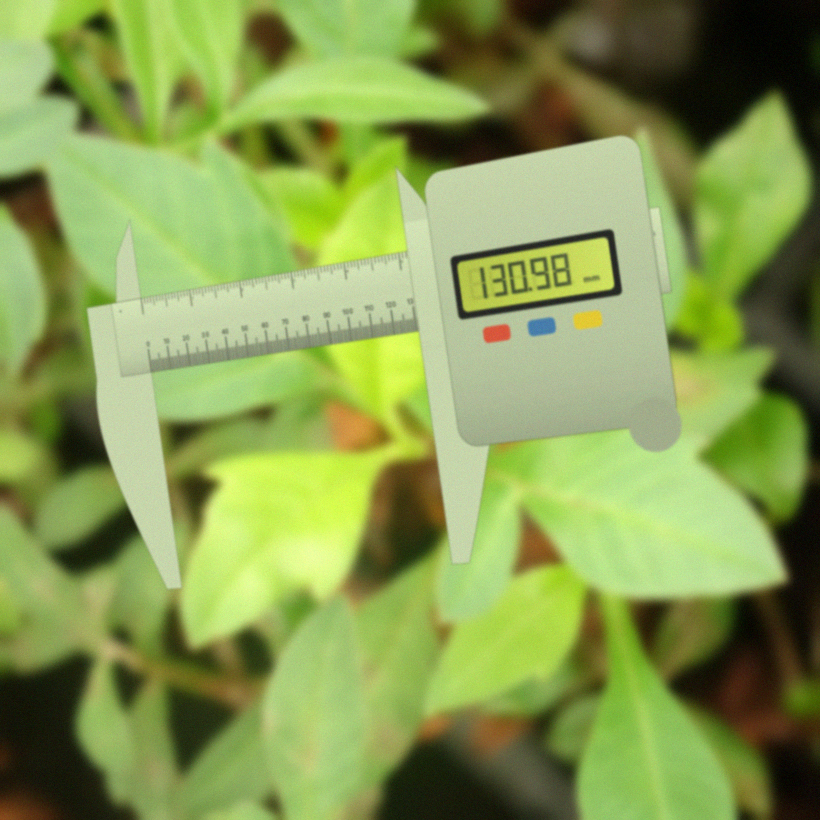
**130.98** mm
